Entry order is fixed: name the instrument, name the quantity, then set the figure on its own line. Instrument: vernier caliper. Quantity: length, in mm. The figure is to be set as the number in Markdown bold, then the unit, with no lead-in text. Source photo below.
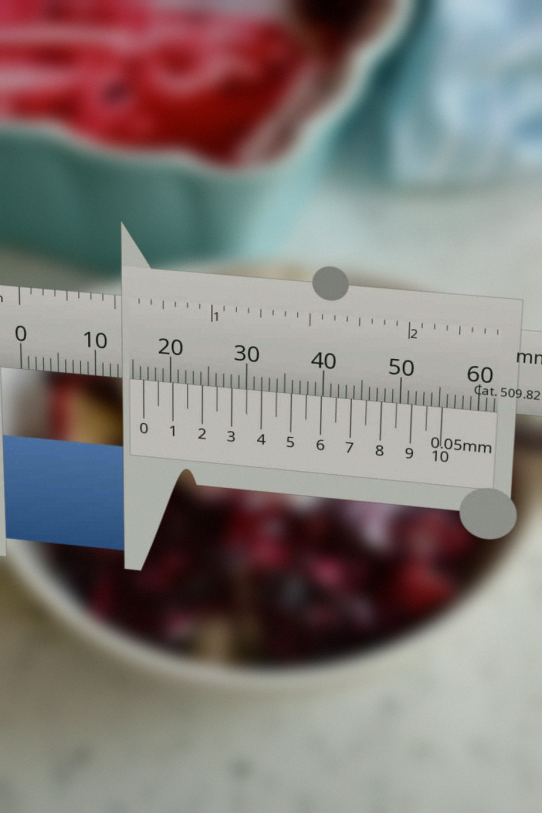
**16.4** mm
